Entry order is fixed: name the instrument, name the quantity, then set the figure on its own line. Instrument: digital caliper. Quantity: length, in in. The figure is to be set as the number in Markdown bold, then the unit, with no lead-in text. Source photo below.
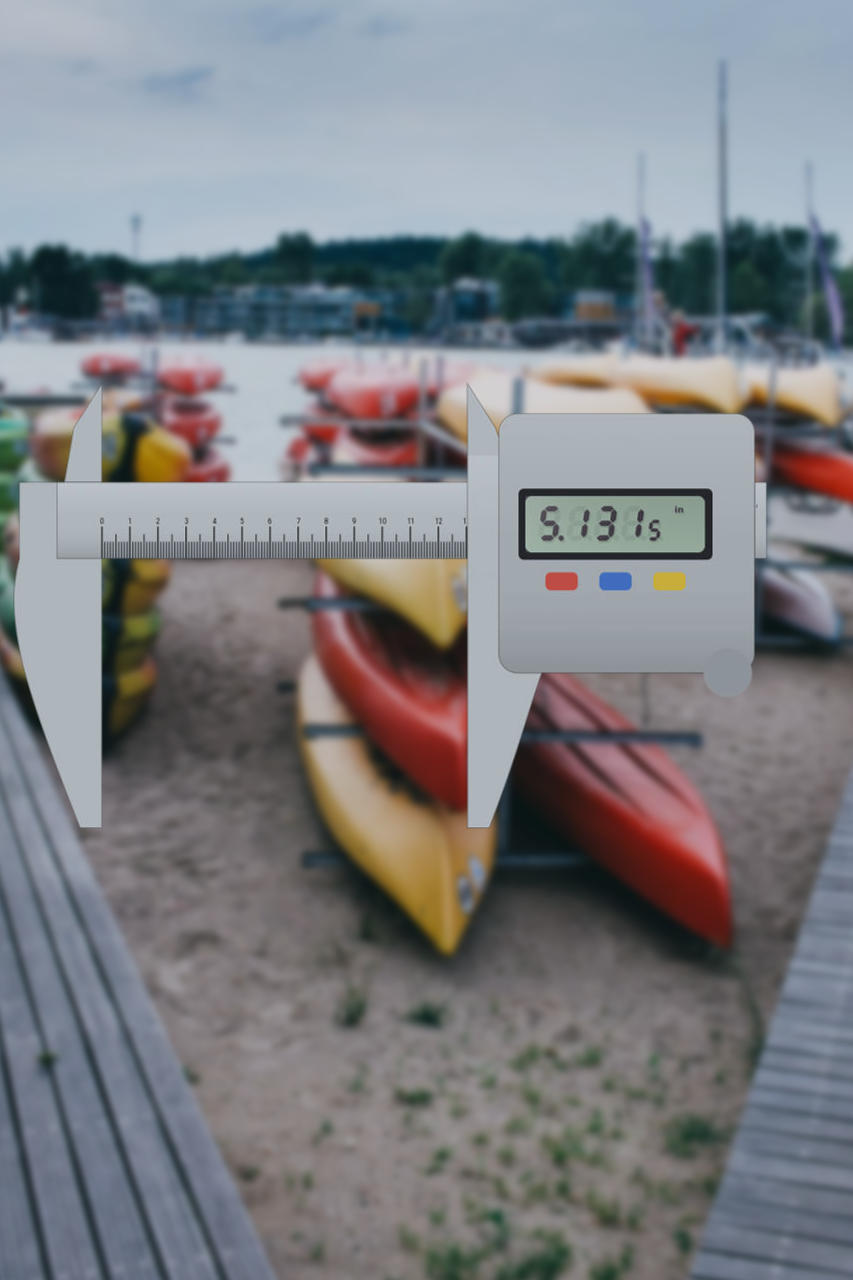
**5.1315** in
